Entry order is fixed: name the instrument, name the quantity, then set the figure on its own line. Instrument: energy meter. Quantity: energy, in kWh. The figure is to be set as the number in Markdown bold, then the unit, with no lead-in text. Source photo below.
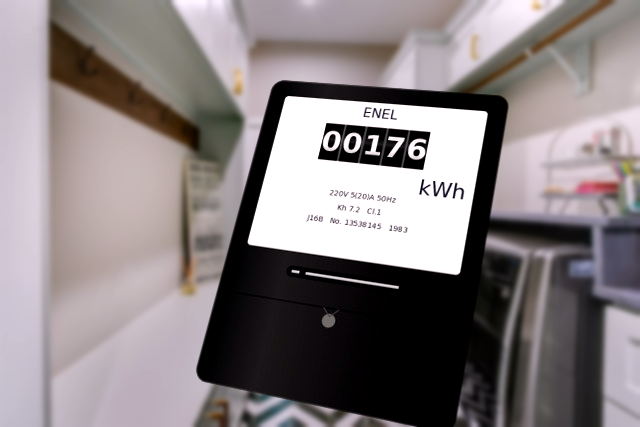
**176** kWh
